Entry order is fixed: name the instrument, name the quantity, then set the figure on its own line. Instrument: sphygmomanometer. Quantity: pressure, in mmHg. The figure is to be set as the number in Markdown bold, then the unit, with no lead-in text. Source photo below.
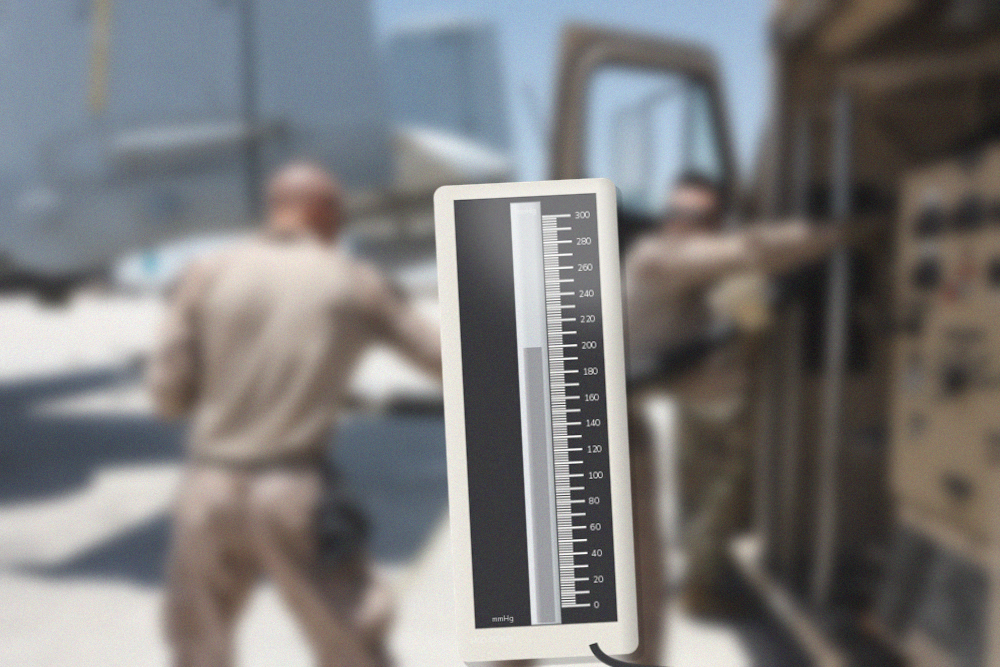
**200** mmHg
